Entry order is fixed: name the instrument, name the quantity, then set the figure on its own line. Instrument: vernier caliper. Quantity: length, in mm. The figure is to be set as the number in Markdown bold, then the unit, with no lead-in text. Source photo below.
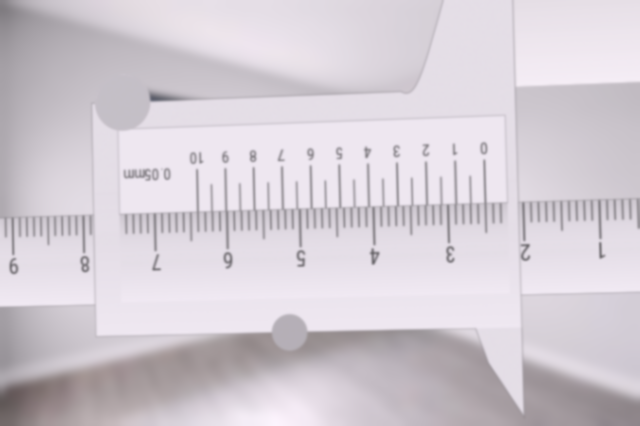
**25.0** mm
